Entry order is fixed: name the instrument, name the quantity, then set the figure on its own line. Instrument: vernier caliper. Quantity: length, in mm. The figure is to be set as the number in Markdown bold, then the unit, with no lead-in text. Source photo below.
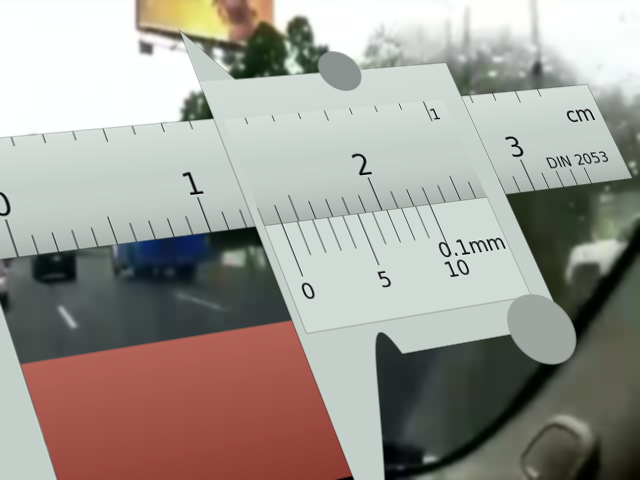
**14.0** mm
